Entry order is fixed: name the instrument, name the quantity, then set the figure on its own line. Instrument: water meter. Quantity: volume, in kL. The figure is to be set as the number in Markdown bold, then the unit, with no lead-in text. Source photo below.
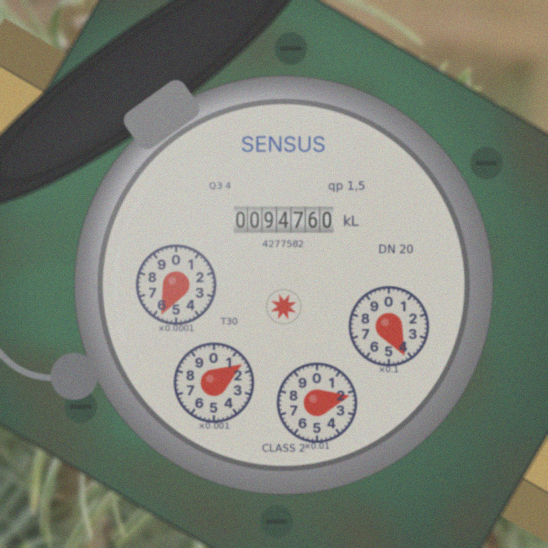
**94760.4215** kL
